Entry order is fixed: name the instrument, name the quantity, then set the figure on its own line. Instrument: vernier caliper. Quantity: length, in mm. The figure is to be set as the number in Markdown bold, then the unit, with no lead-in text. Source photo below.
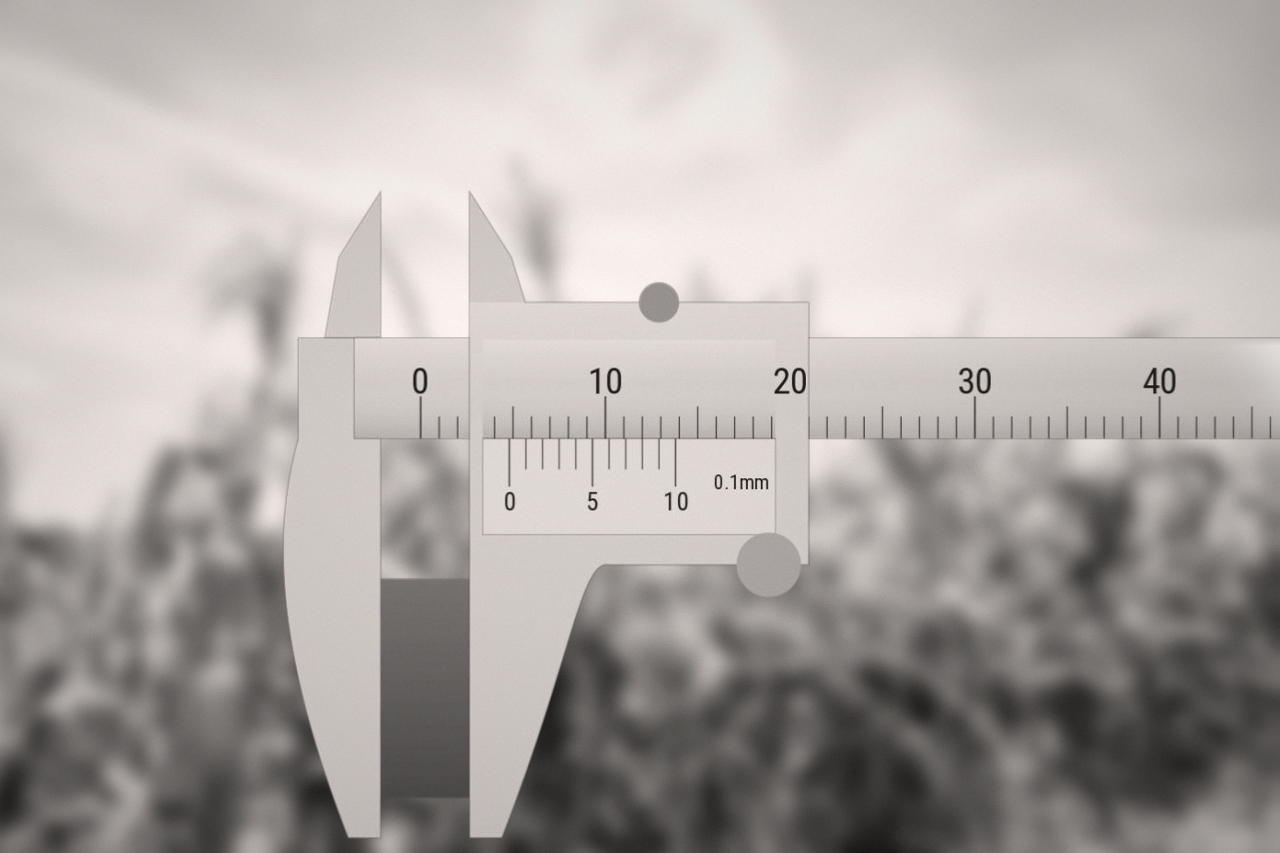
**4.8** mm
